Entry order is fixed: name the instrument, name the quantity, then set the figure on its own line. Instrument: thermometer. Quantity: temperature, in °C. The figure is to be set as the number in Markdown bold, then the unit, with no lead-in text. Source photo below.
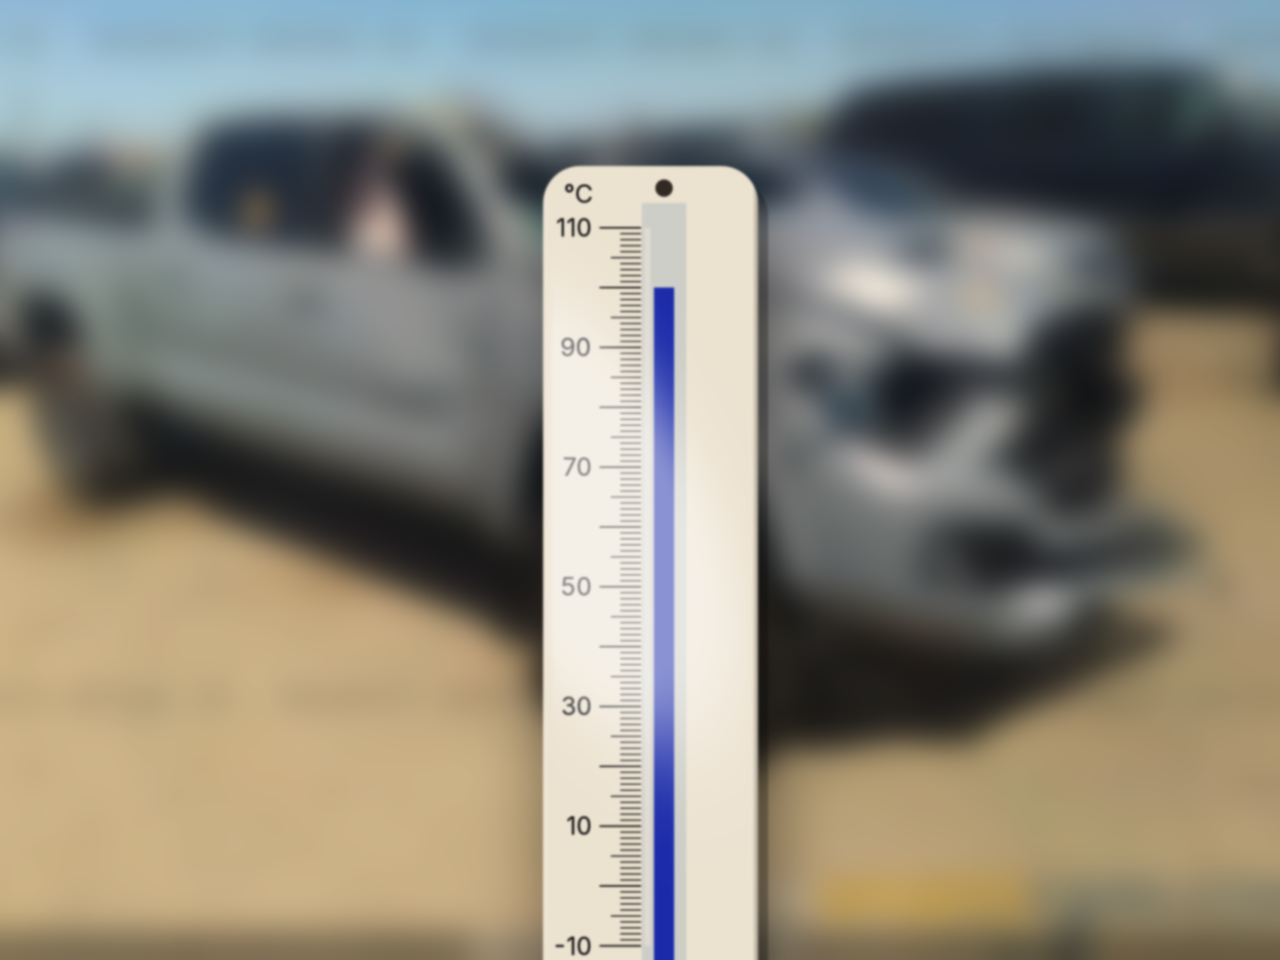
**100** °C
